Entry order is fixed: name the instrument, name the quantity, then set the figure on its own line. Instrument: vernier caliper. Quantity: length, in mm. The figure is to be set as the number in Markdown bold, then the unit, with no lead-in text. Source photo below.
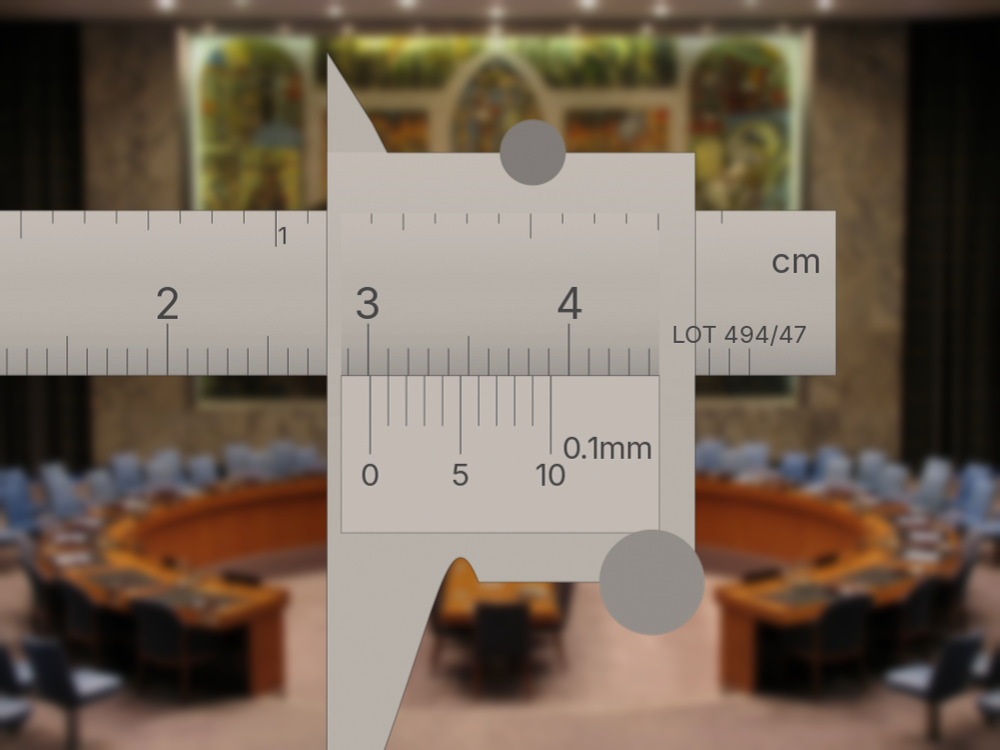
**30.1** mm
